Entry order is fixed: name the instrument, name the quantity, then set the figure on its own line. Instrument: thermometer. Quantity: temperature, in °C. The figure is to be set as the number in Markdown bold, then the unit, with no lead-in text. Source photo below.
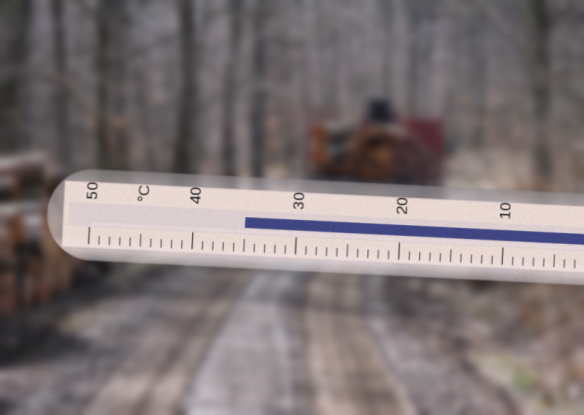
**35** °C
